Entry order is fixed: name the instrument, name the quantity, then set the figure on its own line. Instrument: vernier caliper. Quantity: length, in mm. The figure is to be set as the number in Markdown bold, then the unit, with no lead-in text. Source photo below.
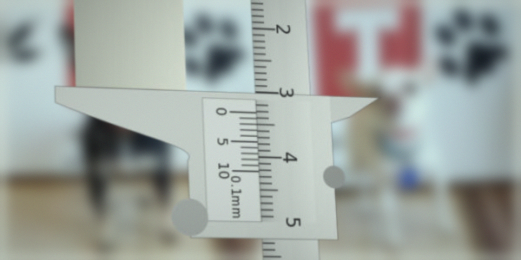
**33.2** mm
